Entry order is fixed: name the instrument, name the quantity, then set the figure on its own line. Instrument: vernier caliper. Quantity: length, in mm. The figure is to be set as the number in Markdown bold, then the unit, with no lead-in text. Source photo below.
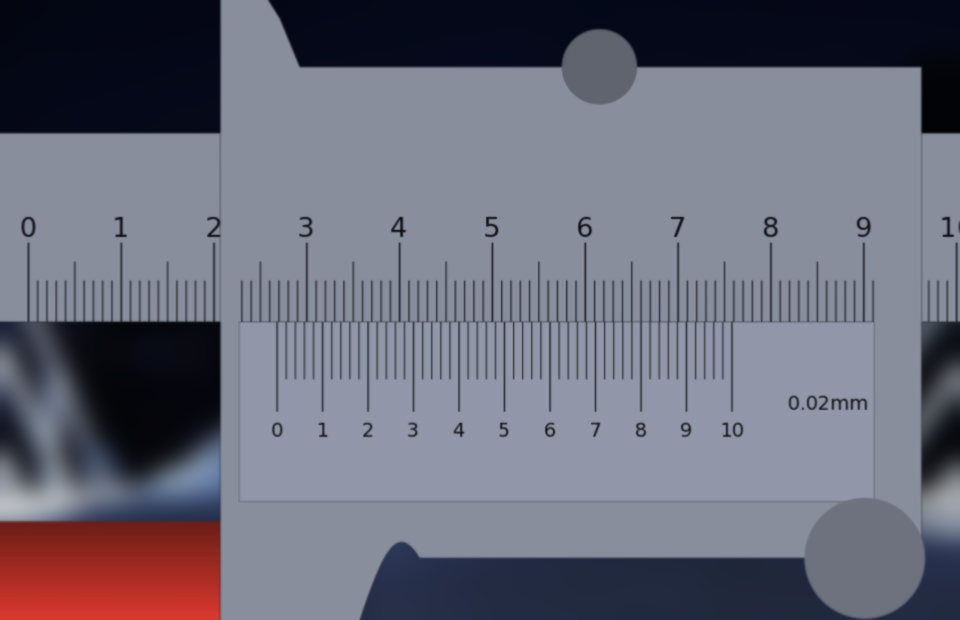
**26.8** mm
